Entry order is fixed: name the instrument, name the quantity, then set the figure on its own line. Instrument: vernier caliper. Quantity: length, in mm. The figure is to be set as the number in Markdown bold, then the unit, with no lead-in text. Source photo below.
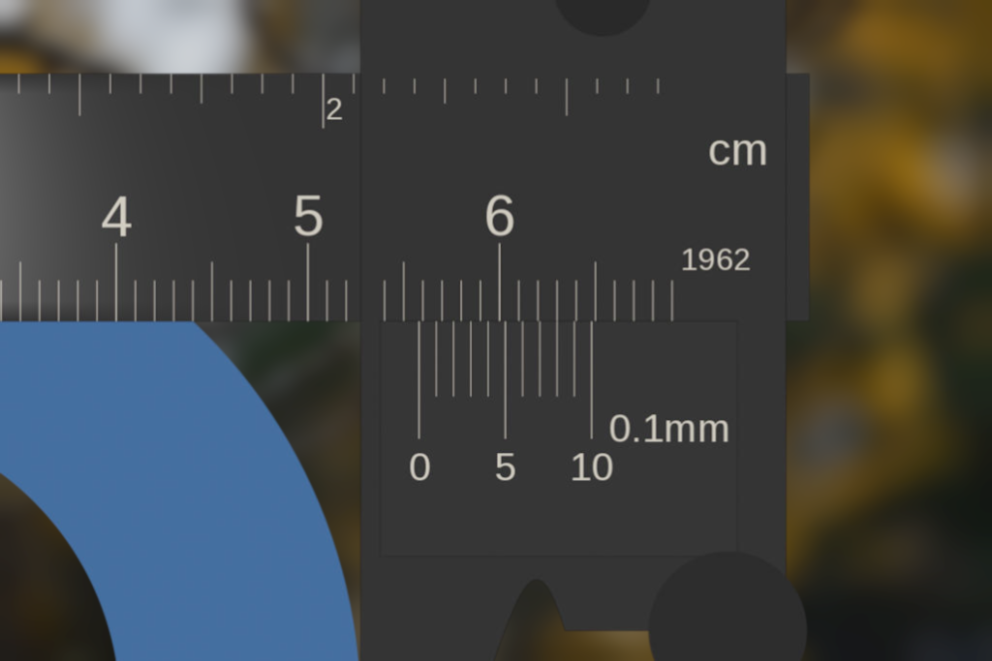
**55.8** mm
